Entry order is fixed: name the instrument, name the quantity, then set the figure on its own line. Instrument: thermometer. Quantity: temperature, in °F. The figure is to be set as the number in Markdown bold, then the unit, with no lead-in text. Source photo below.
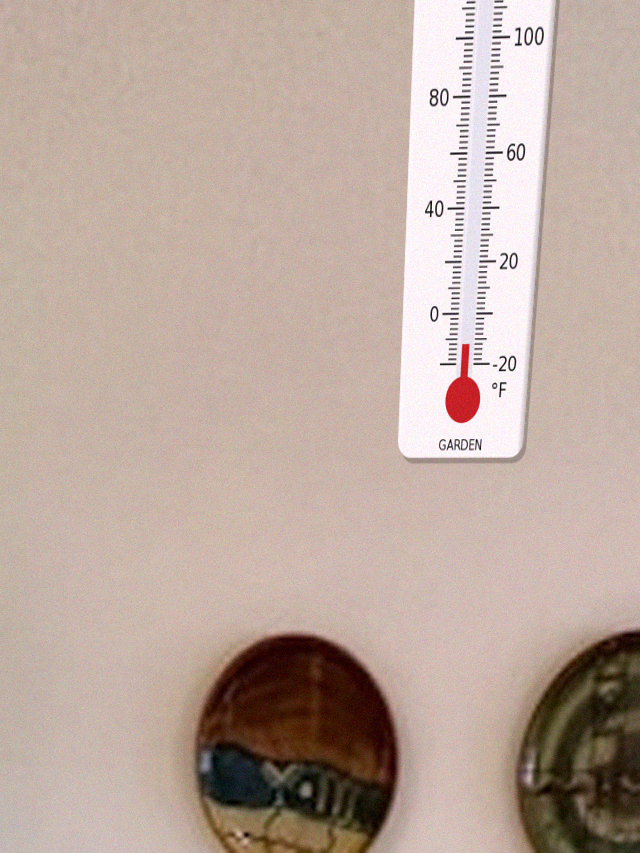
**-12** °F
